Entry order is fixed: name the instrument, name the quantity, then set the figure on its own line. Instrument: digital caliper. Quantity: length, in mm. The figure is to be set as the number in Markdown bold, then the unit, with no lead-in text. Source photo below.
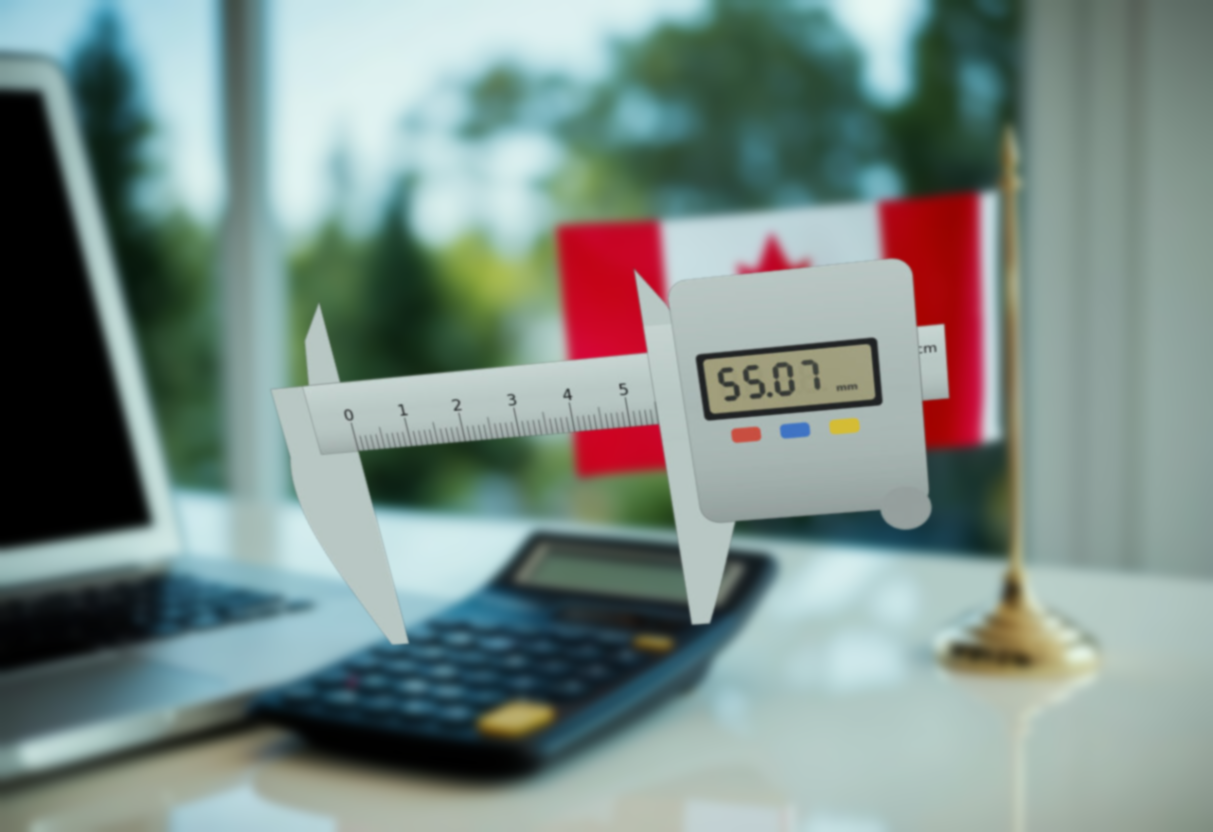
**55.07** mm
